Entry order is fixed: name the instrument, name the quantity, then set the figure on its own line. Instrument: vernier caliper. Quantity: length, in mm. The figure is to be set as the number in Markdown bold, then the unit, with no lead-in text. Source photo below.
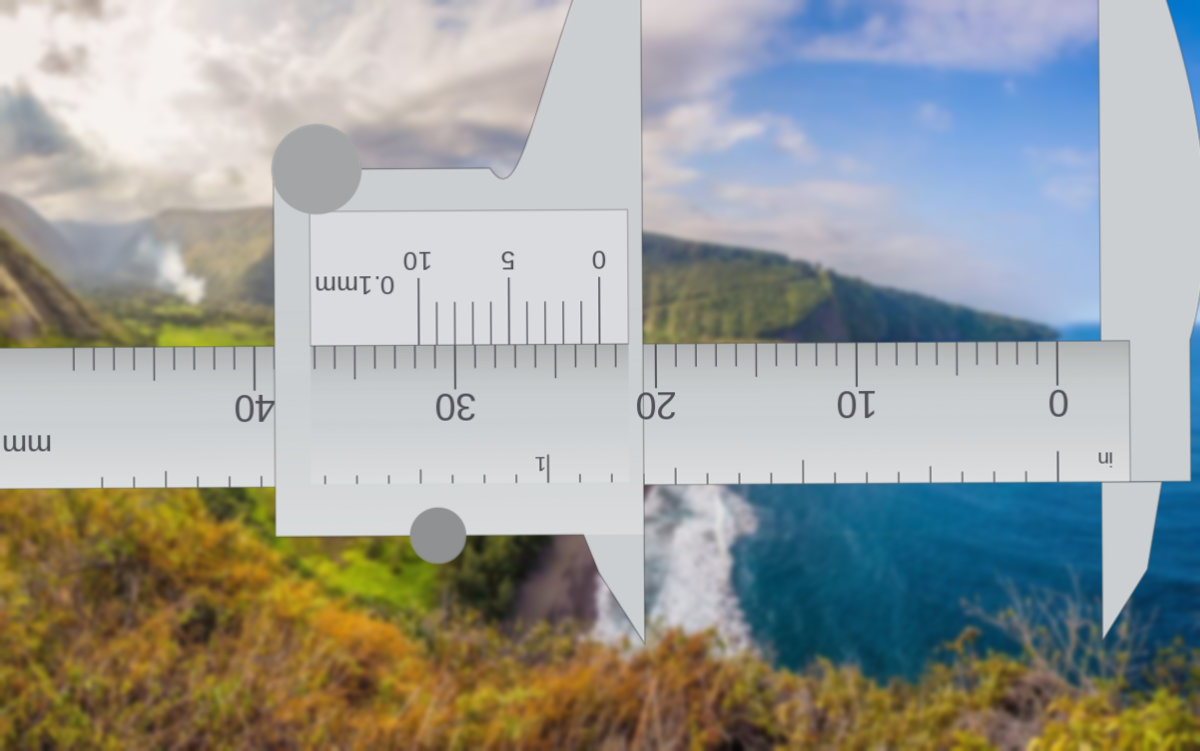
**22.8** mm
